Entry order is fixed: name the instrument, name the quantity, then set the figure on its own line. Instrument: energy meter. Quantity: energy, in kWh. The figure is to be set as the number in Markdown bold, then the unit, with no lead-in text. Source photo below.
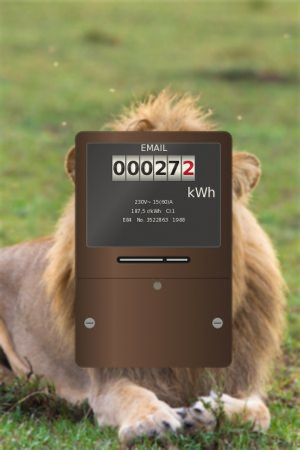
**27.2** kWh
